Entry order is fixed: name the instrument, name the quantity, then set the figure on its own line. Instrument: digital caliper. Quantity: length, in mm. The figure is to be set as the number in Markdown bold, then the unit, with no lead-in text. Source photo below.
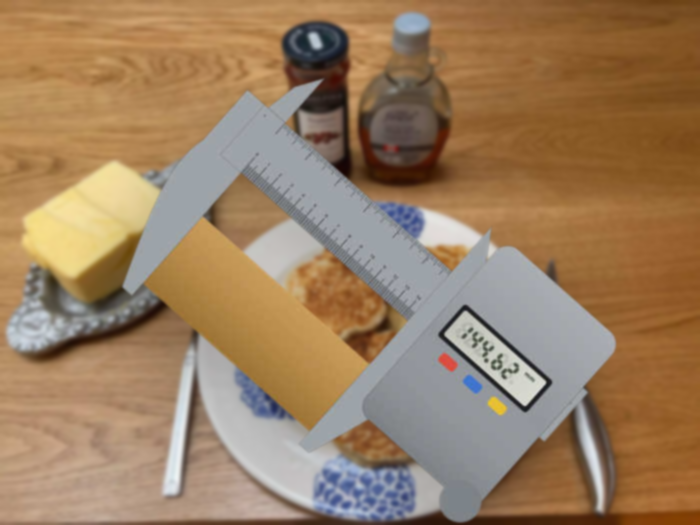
**144.62** mm
